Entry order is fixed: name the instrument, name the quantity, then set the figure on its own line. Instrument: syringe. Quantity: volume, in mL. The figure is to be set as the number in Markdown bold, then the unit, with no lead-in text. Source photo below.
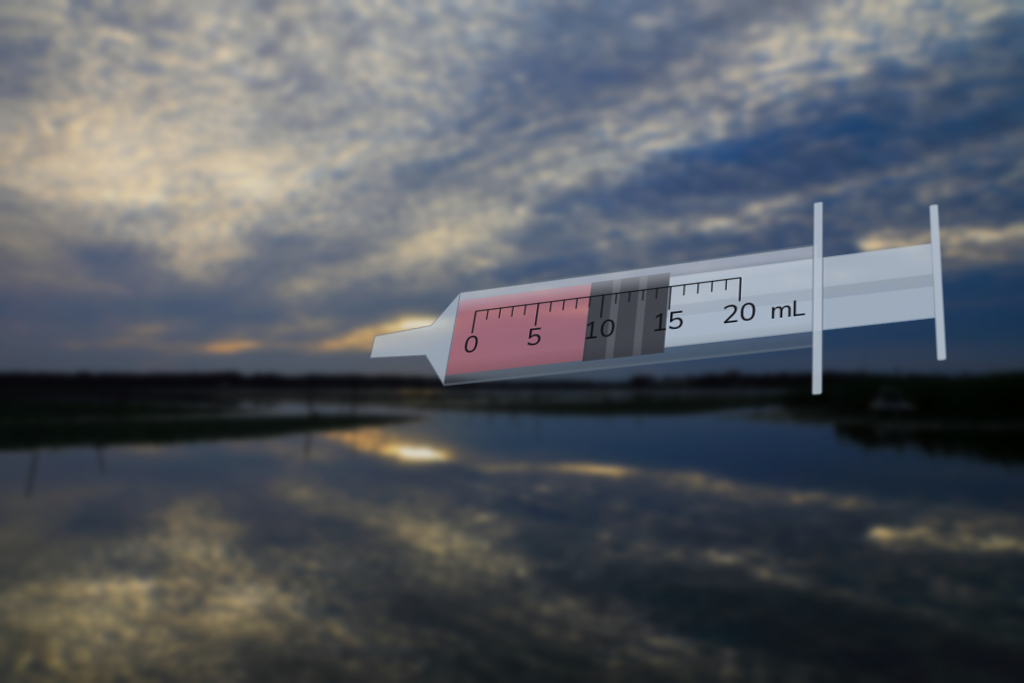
**9** mL
